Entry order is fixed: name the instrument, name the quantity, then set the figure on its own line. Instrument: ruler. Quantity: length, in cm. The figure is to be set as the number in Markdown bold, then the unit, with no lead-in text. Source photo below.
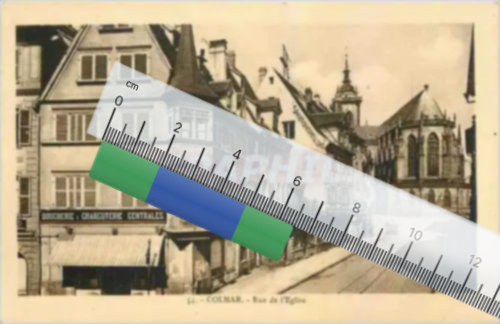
**6.5** cm
